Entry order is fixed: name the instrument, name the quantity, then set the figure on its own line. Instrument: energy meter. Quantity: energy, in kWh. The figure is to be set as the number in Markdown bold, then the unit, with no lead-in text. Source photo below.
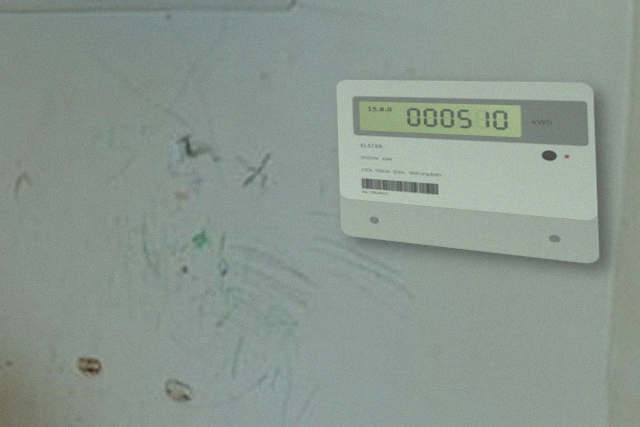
**510** kWh
